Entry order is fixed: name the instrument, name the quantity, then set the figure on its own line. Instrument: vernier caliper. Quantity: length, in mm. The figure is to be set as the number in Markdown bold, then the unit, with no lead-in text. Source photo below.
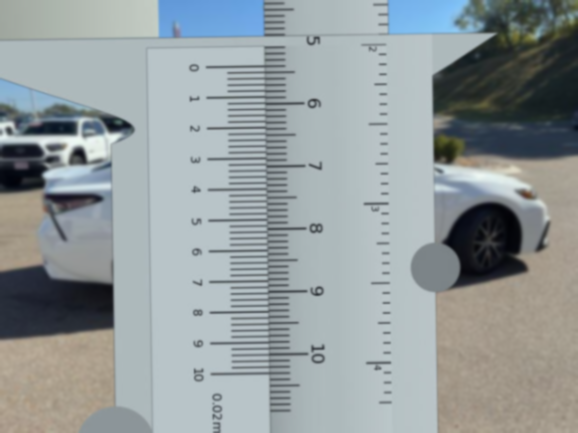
**54.0** mm
